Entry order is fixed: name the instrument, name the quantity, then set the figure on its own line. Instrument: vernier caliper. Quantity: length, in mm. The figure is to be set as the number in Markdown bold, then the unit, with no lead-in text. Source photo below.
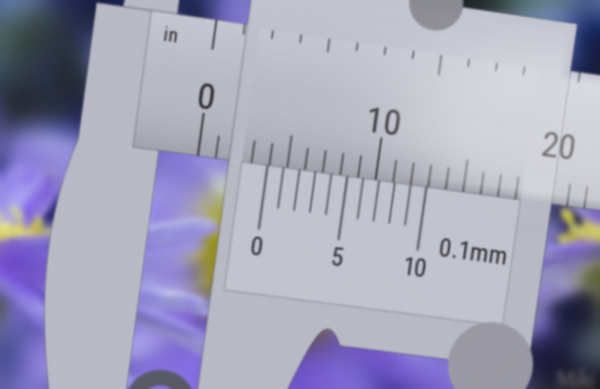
**3.9** mm
